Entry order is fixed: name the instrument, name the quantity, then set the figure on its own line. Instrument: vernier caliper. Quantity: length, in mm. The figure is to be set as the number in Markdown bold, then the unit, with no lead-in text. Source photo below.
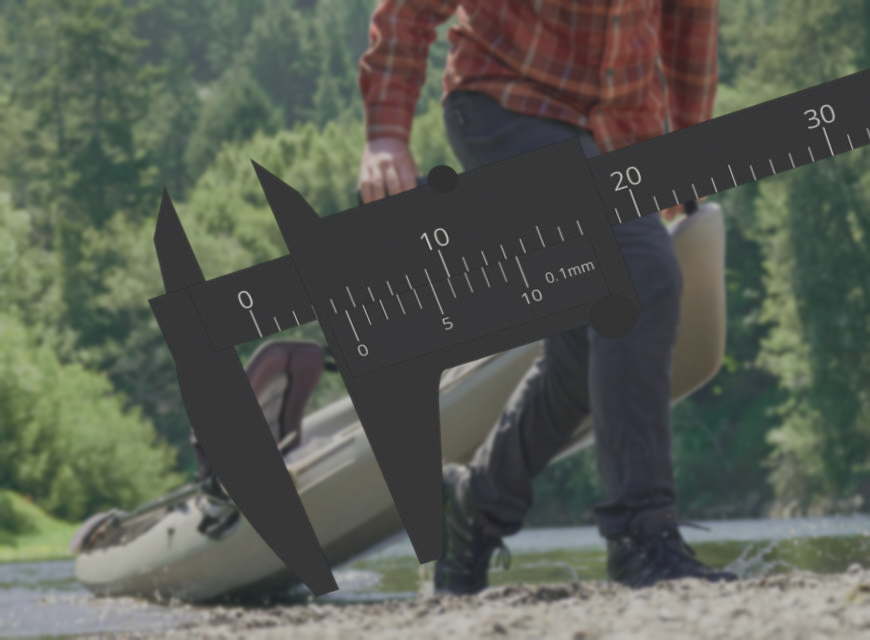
**4.5** mm
